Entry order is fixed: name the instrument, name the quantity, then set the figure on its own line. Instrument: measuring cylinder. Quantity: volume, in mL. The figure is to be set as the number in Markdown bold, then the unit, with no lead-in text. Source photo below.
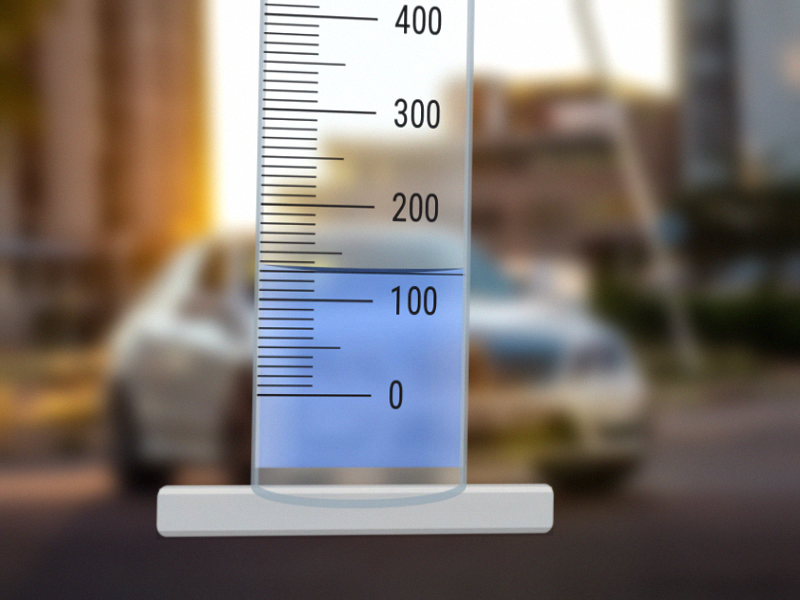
**130** mL
